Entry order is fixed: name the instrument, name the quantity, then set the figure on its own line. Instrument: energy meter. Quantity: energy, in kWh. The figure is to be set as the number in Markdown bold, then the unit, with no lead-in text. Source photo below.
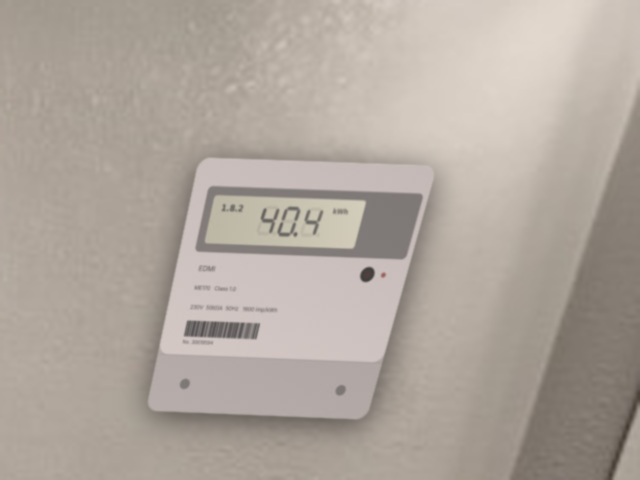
**40.4** kWh
